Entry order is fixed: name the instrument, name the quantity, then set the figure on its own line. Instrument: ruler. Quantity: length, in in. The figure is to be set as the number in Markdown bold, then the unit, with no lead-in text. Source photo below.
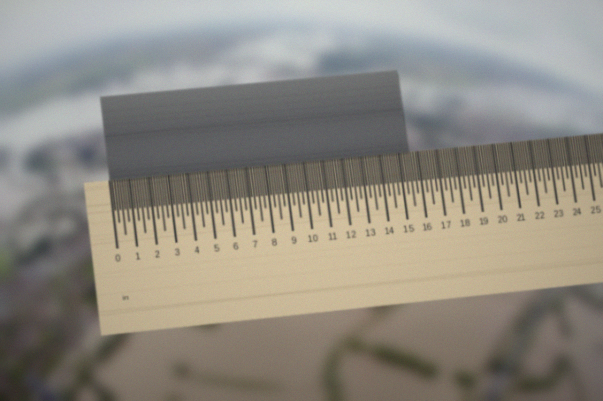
**15.5** in
